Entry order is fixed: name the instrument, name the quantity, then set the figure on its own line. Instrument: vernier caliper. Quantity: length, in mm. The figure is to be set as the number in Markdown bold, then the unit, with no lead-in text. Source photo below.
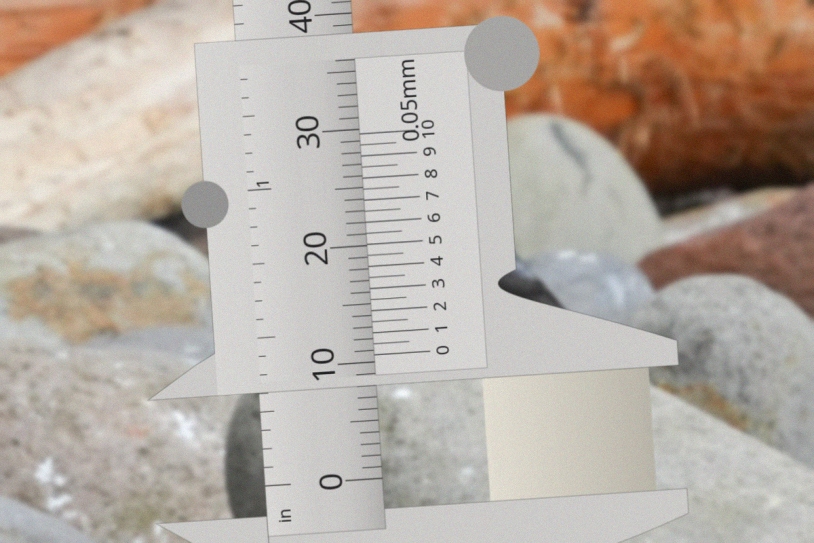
**10.6** mm
